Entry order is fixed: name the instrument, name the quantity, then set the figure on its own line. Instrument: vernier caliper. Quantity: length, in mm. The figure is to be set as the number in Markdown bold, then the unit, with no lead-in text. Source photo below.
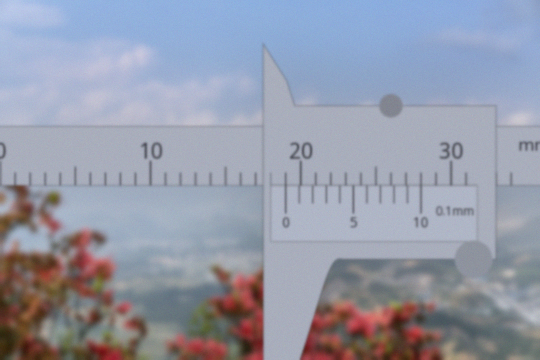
**19.0** mm
